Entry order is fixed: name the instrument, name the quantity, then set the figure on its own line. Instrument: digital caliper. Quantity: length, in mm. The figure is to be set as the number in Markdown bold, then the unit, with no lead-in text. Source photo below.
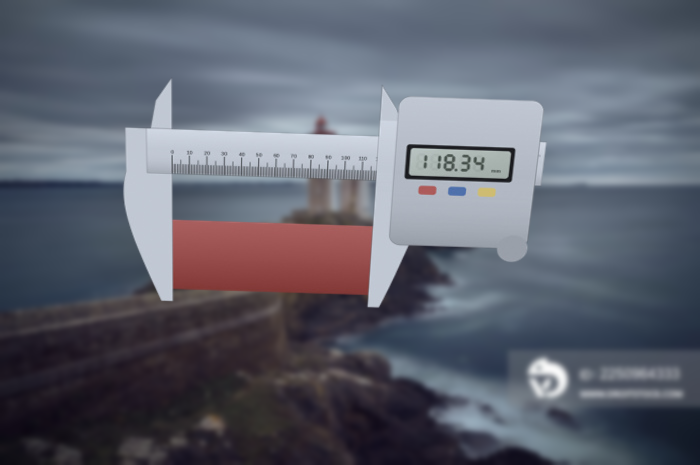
**118.34** mm
